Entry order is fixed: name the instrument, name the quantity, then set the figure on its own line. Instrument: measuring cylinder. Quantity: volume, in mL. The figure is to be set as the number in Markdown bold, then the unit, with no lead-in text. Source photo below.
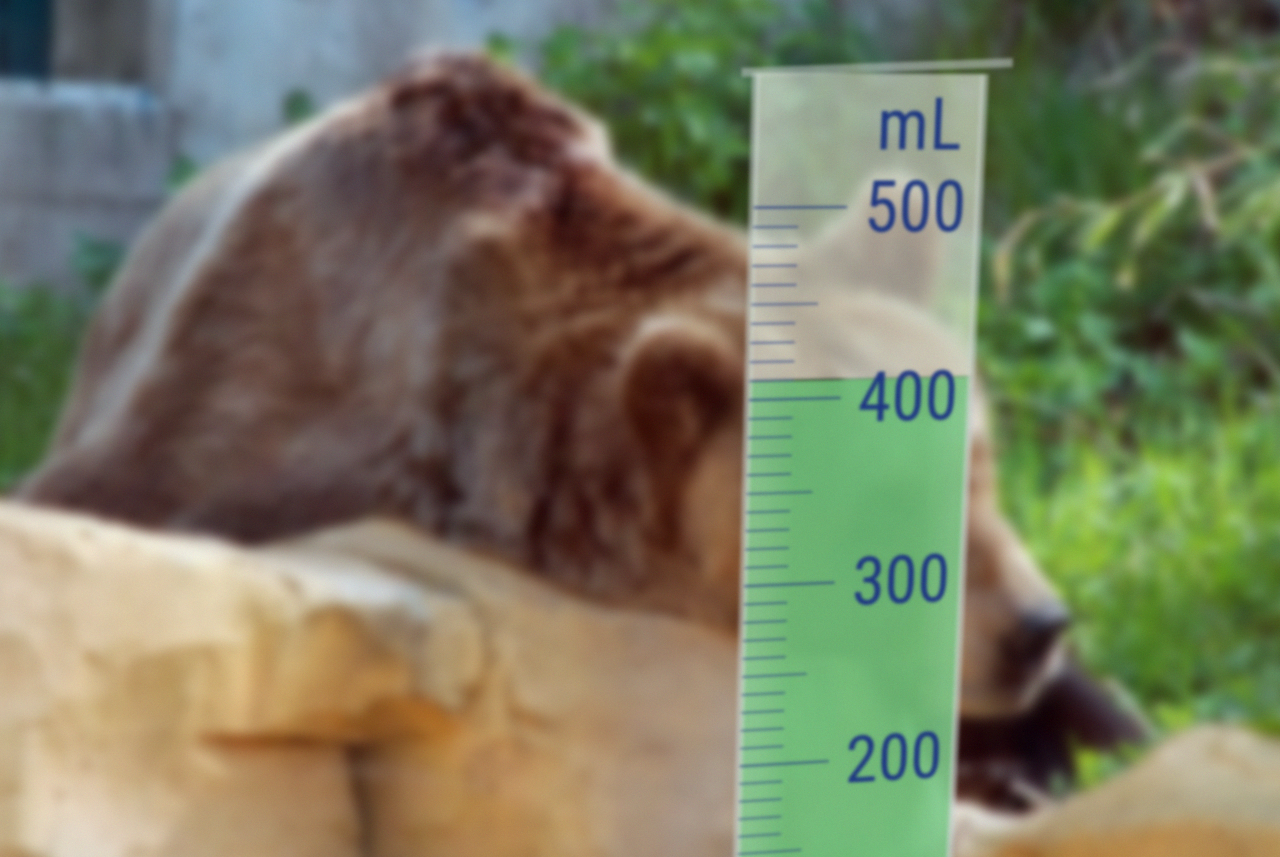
**410** mL
